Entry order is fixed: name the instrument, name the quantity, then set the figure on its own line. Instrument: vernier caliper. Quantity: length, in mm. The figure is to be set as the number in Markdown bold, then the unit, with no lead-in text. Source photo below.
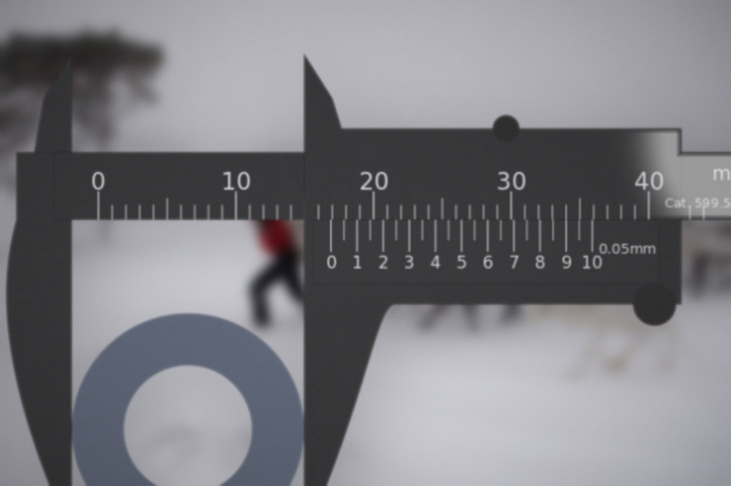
**16.9** mm
